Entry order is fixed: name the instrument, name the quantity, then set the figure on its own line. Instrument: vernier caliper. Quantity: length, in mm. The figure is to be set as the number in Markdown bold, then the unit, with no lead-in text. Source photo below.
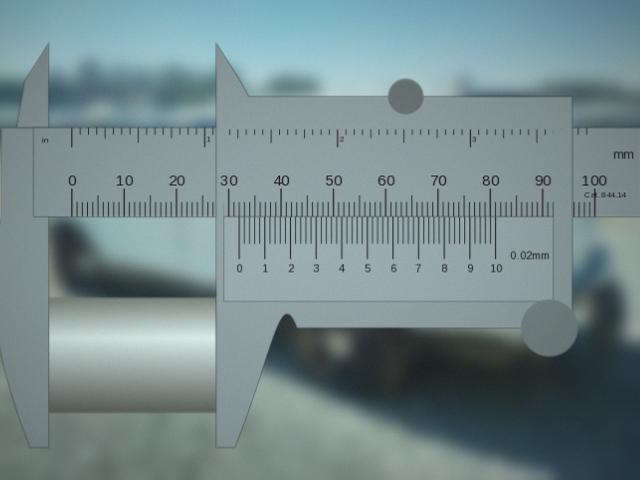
**32.0** mm
